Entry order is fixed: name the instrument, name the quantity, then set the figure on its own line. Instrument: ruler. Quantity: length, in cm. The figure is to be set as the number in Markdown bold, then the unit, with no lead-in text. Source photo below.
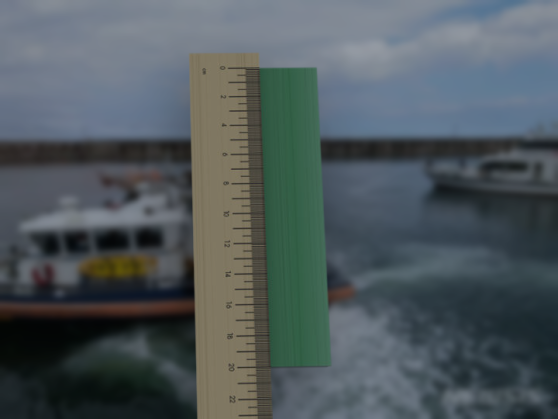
**20** cm
